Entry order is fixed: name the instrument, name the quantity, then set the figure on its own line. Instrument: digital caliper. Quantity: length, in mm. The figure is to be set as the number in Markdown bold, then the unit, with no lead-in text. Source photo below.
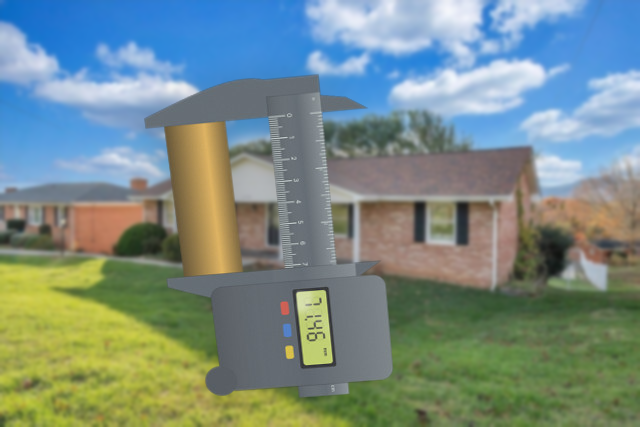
**71.46** mm
